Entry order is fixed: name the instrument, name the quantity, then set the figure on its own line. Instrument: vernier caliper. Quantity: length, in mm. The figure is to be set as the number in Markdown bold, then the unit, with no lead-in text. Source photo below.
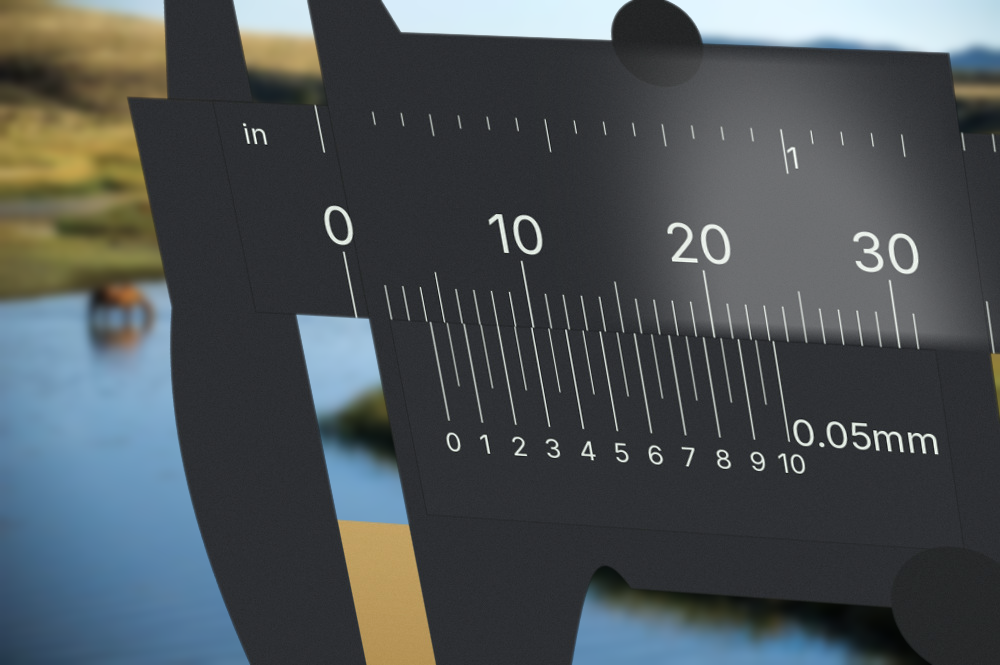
**4.2** mm
